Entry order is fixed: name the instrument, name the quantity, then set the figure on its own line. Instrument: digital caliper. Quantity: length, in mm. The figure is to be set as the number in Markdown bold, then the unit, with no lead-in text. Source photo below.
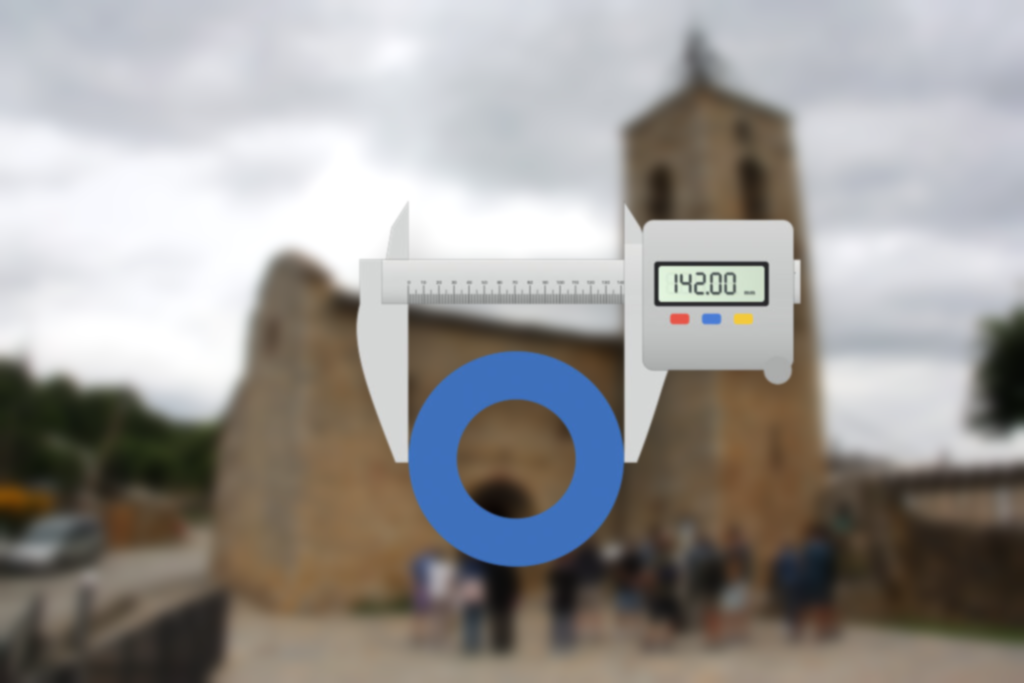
**142.00** mm
